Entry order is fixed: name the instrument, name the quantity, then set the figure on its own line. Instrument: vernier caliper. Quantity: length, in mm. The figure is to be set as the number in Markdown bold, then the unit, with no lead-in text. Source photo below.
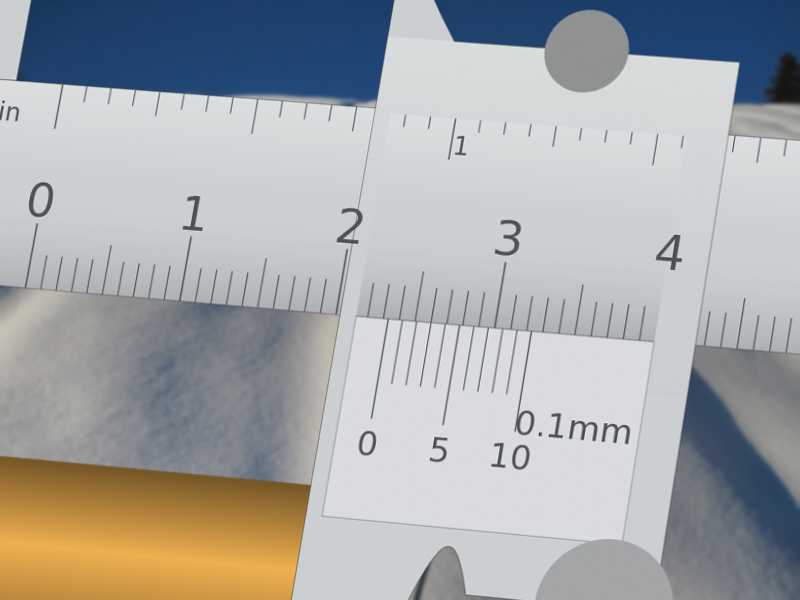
**23.3** mm
